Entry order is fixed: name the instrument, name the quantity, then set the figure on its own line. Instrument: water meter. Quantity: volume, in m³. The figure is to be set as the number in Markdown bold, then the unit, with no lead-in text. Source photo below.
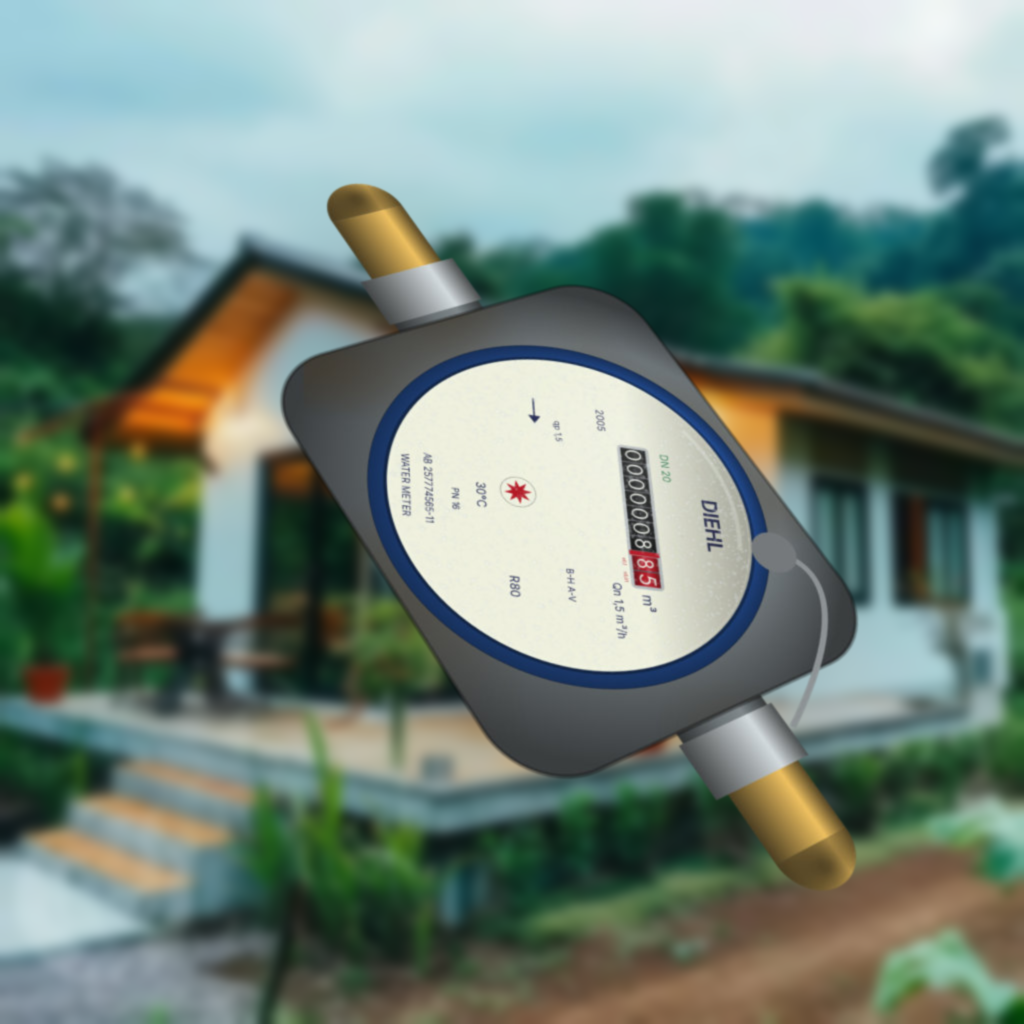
**8.85** m³
